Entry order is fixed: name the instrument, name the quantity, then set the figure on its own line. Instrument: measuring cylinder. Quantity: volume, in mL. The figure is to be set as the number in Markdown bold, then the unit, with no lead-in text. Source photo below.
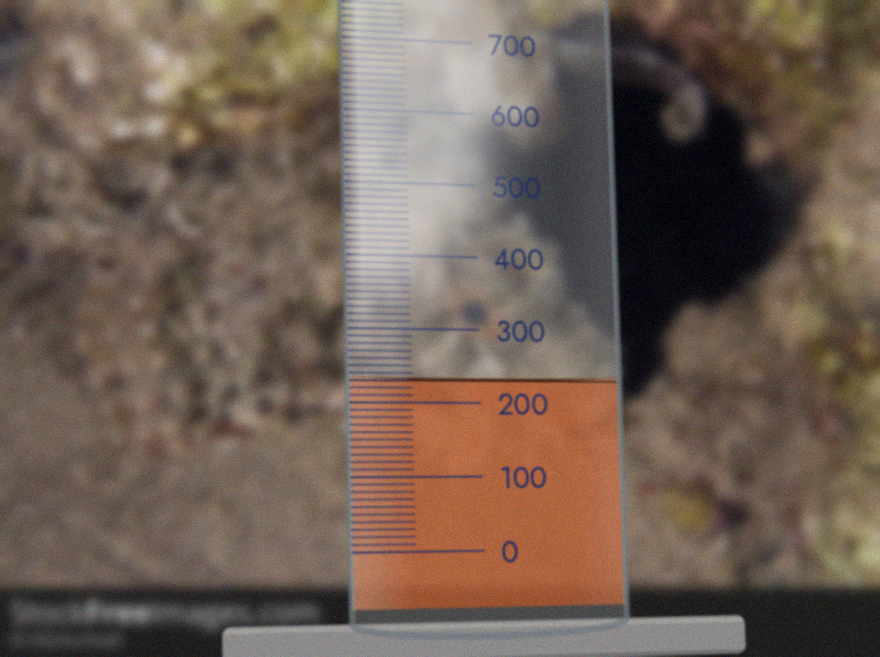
**230** mL
